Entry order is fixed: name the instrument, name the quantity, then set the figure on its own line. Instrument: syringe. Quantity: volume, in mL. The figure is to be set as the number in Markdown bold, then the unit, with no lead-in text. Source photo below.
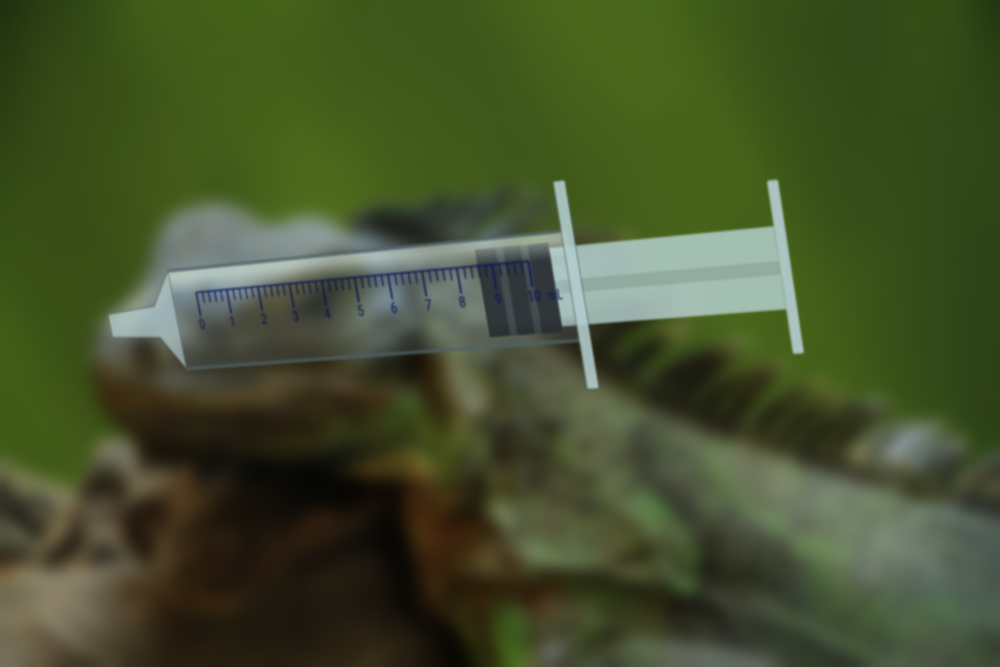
**8.6** mL
